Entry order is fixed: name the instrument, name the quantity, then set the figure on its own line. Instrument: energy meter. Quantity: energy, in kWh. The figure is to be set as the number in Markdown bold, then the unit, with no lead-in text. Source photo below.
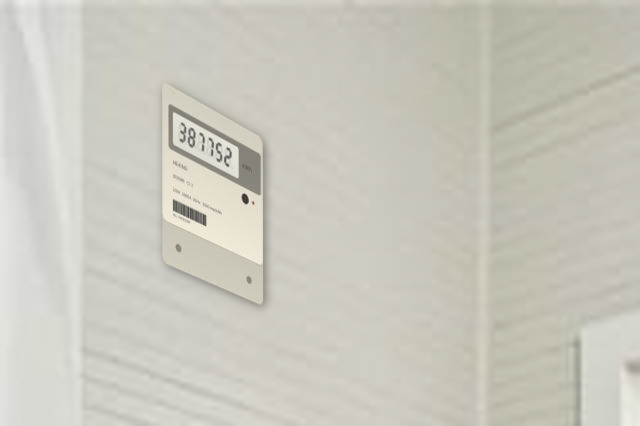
**387752** kWh
